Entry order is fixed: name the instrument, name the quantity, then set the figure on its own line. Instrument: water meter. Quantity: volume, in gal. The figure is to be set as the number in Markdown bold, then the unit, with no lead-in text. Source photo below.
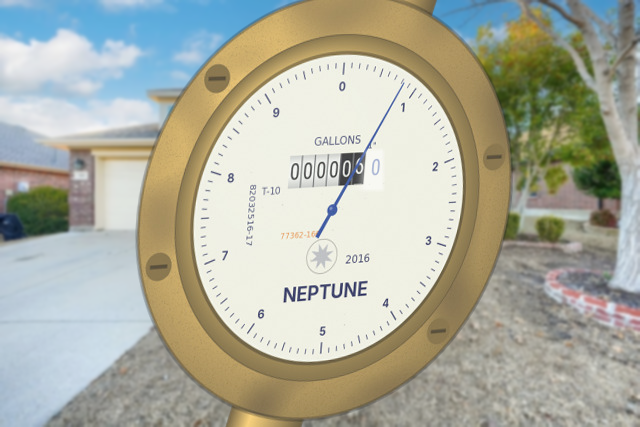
**60.8** gal
